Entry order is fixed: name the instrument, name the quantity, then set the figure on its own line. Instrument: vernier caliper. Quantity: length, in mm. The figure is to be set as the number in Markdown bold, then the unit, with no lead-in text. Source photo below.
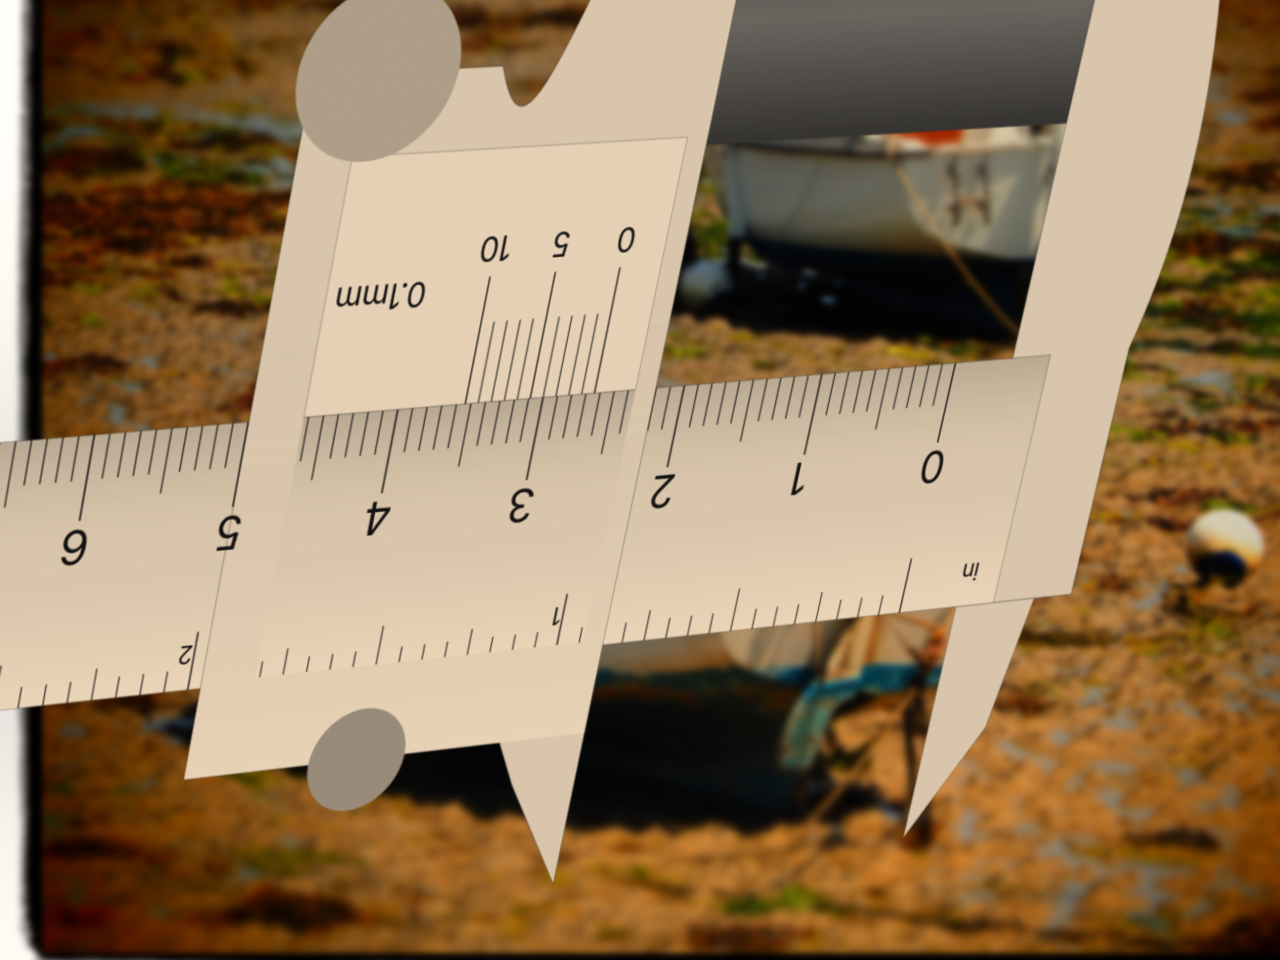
**26.4** mm
